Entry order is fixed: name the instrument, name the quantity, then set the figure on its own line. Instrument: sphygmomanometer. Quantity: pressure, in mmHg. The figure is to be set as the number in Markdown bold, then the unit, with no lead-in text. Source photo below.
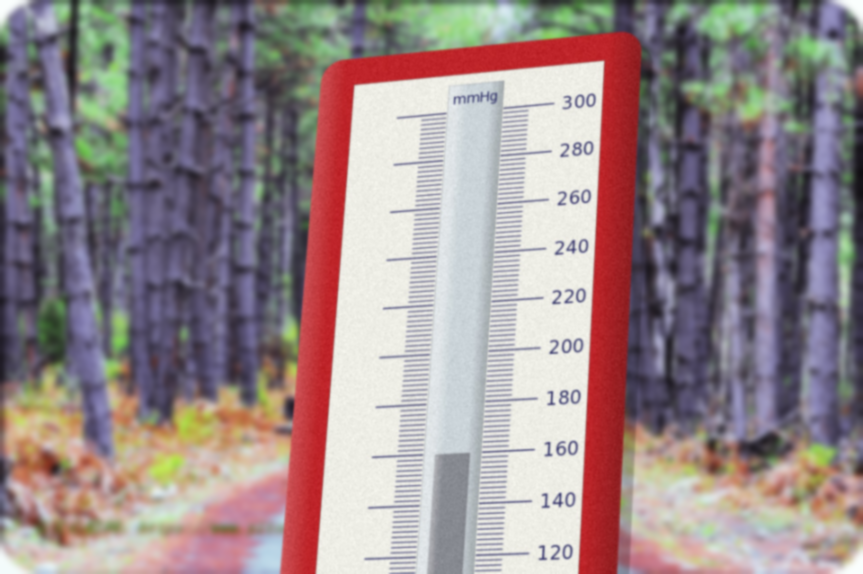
**160** mmHg
